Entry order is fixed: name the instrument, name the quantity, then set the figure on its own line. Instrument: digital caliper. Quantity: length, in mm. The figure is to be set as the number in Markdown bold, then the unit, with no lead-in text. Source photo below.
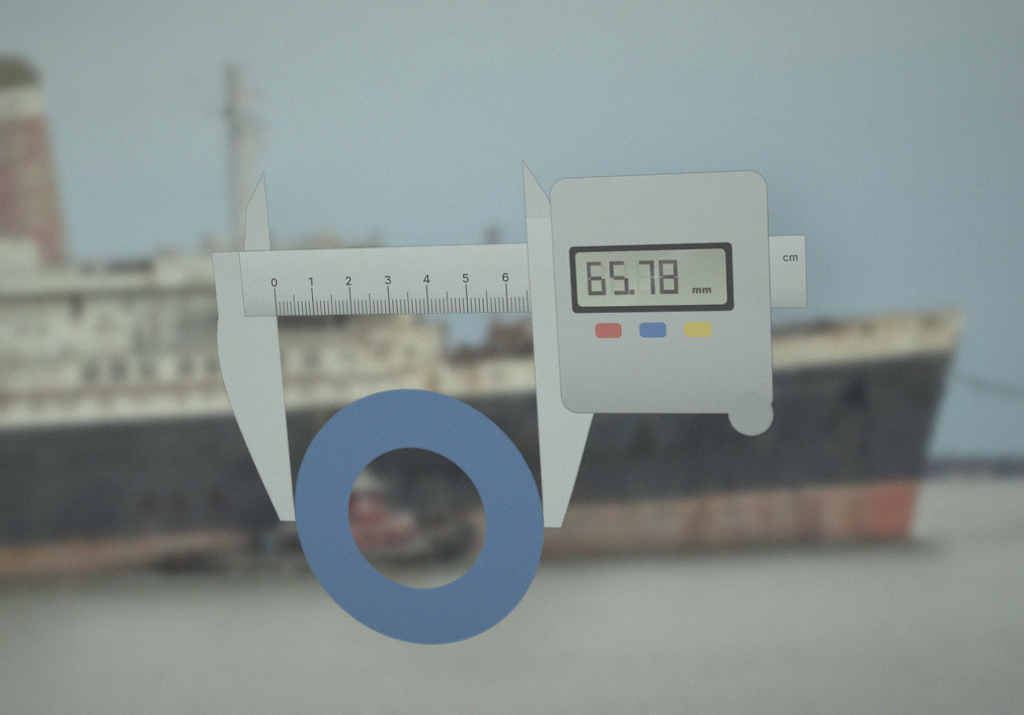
**65.78** mm
